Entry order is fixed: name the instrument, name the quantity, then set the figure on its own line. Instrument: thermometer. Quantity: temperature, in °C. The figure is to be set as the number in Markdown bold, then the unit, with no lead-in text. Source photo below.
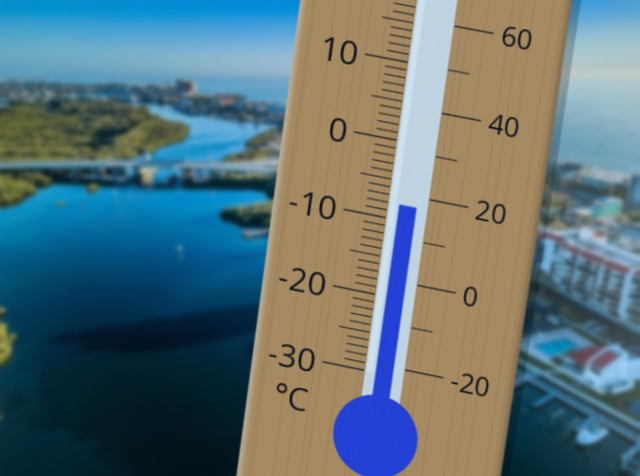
**-8** °C
